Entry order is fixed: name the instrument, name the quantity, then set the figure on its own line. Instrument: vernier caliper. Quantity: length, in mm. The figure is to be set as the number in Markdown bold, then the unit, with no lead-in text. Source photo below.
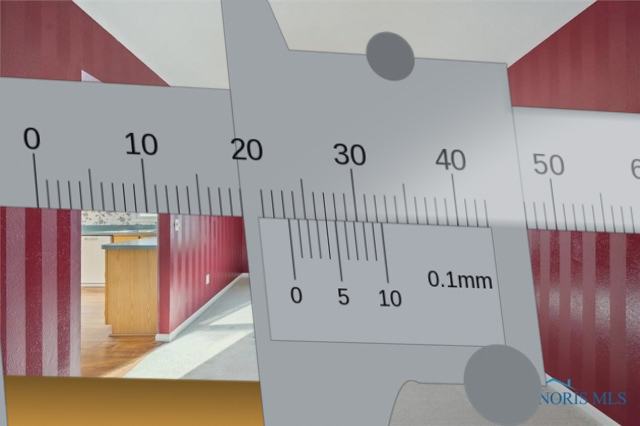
**23.4** mm
